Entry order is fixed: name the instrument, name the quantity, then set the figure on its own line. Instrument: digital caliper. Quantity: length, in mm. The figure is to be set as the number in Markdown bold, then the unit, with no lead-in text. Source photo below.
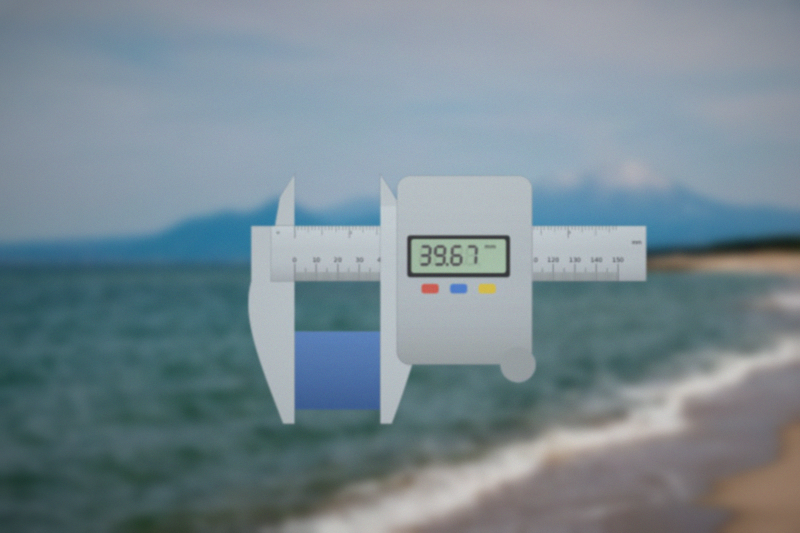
**39.67** mm
